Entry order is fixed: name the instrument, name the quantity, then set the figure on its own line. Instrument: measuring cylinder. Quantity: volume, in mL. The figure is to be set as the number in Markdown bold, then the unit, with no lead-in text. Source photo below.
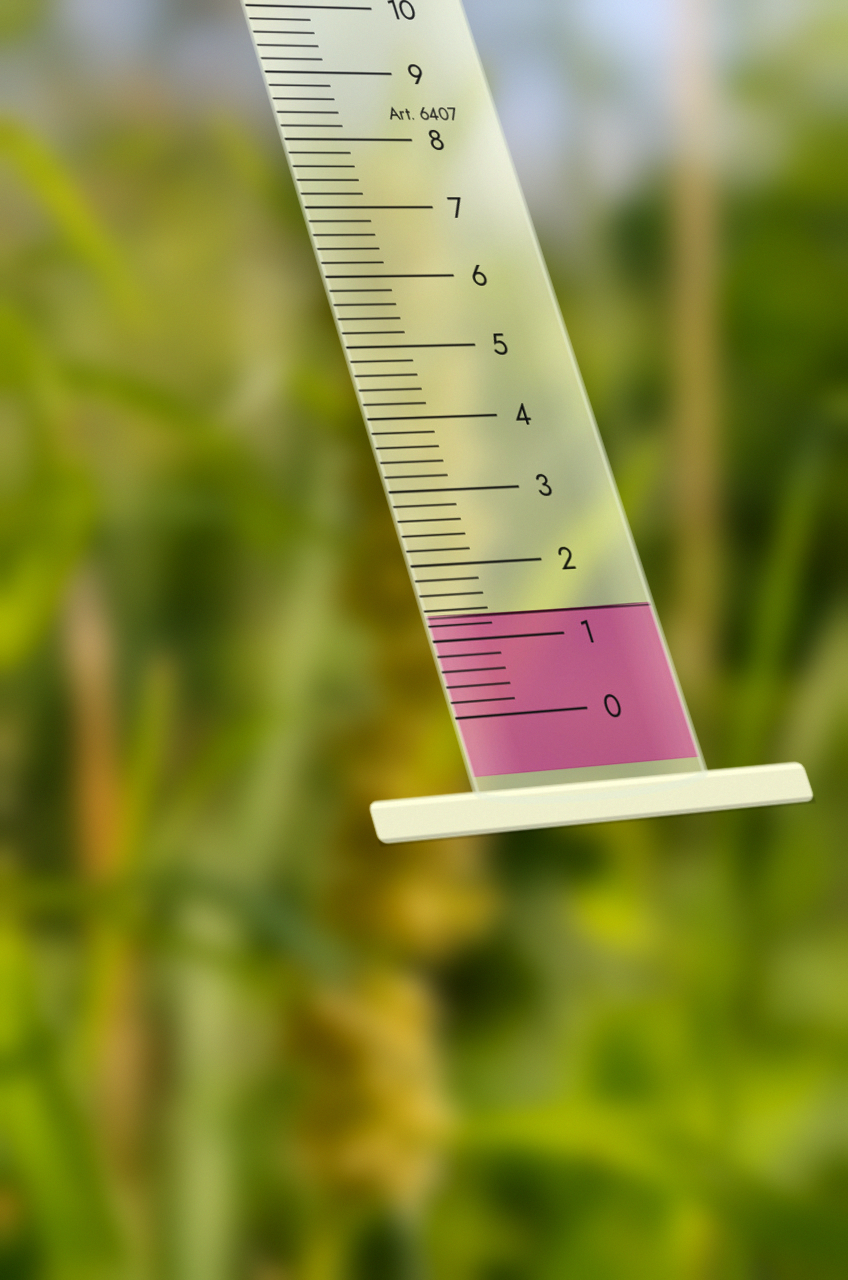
**1.3** mL
